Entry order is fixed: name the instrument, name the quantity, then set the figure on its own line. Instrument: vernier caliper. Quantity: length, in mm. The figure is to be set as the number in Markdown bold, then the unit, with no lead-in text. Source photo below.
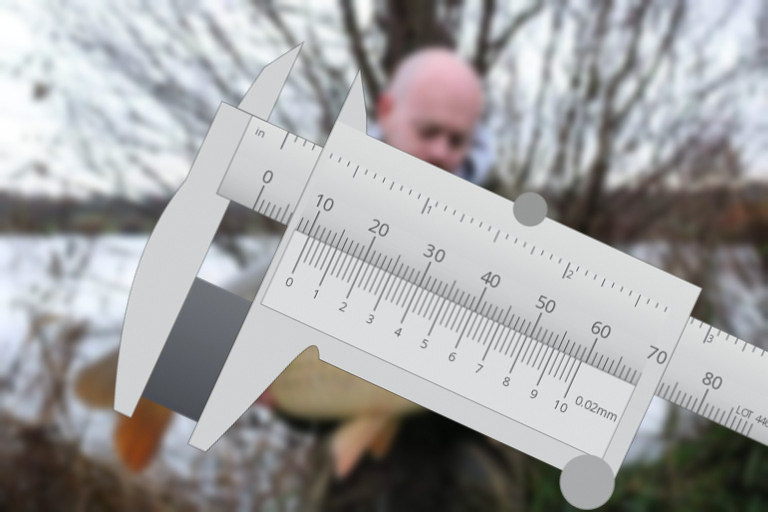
**10.2** mm
